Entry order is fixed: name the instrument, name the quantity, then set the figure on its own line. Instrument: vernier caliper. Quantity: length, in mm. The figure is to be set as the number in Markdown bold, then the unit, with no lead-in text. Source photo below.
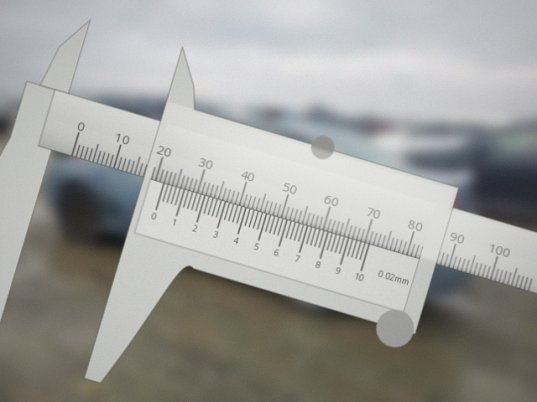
**22.0** mm
